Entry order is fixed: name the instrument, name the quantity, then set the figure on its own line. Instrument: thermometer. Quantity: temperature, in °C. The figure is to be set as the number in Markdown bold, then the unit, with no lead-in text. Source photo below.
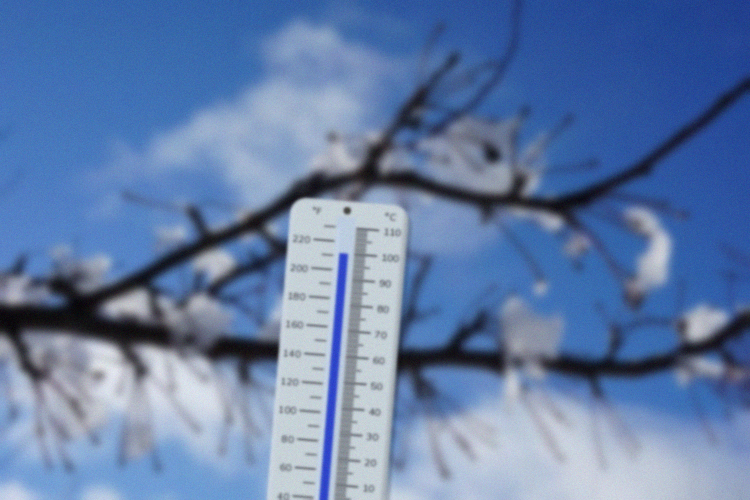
**100** °C
